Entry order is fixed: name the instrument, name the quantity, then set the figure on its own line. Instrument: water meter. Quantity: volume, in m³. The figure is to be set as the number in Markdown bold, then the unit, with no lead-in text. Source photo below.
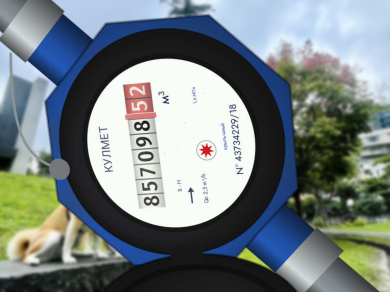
**857098.52** m³
